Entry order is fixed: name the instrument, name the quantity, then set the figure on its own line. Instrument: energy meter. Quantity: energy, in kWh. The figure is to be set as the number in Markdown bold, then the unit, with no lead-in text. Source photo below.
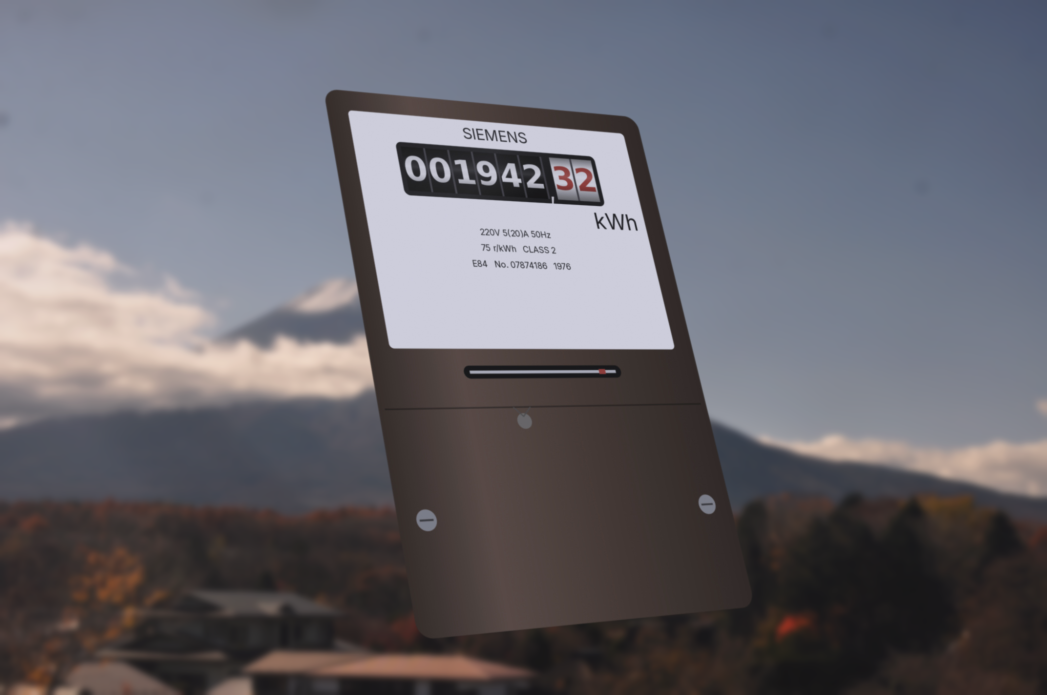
**1942.32** kWh
